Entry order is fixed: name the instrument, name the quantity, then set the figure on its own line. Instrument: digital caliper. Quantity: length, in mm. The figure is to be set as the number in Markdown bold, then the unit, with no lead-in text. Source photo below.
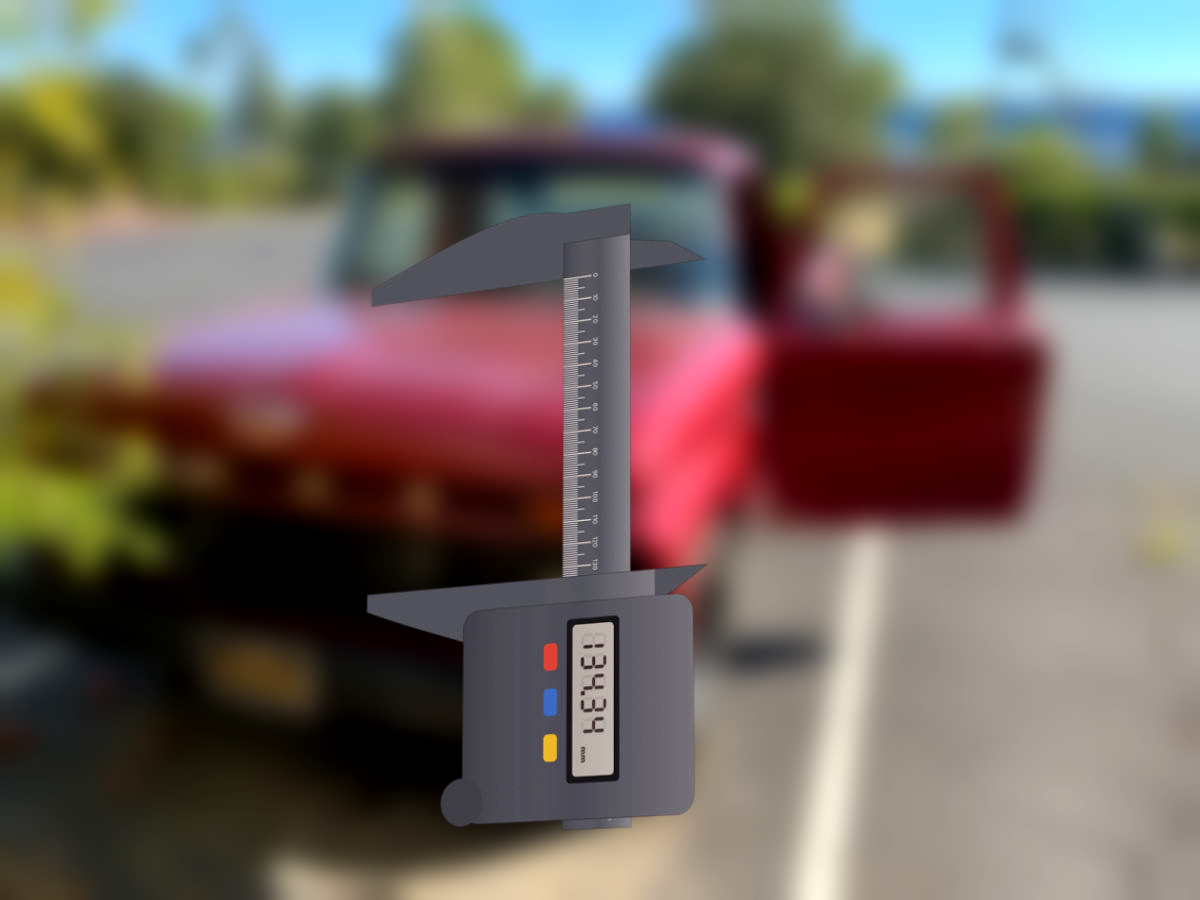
**134.34** mm
